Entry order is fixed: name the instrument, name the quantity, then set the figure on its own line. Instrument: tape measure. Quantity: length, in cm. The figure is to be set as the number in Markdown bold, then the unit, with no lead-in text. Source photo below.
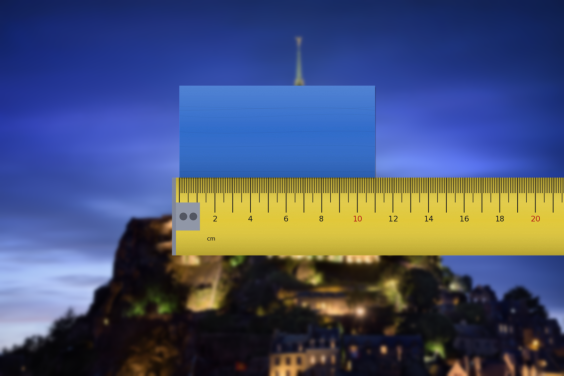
**11** cm
